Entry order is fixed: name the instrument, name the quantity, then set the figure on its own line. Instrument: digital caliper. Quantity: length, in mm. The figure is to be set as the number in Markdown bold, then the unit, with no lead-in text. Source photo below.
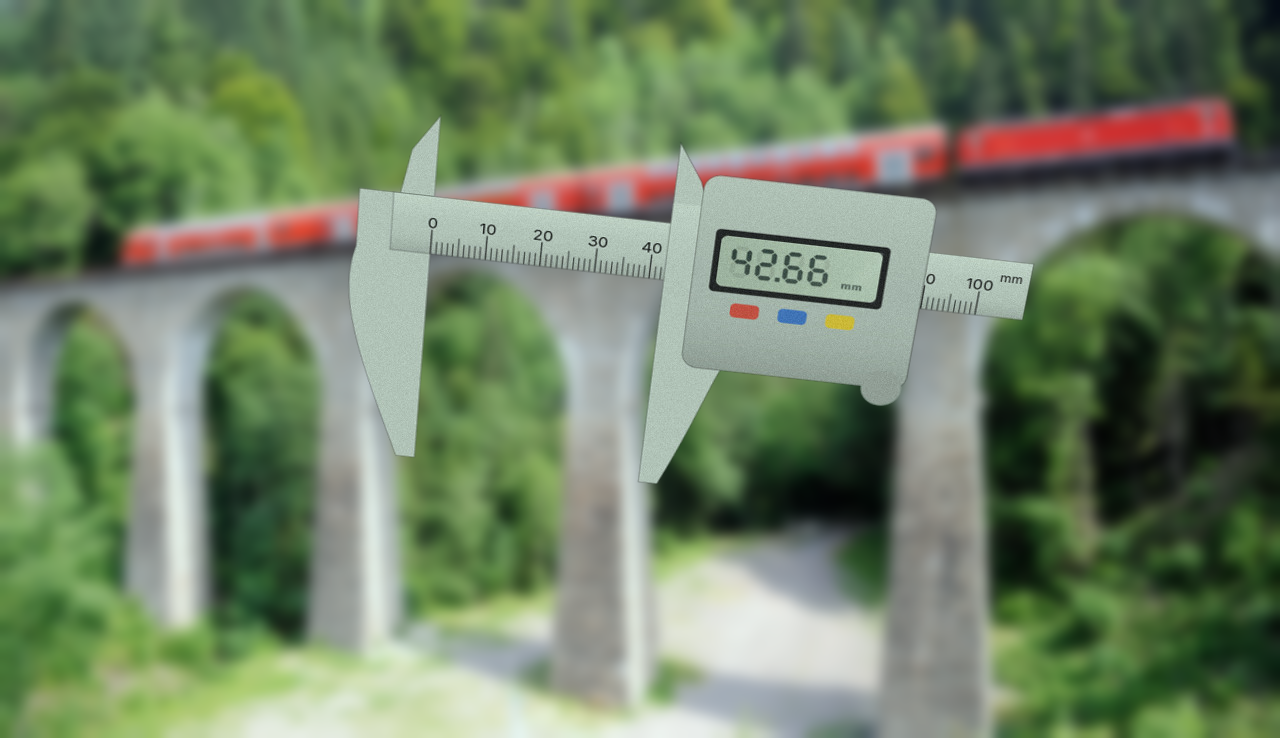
**42.66** mm
